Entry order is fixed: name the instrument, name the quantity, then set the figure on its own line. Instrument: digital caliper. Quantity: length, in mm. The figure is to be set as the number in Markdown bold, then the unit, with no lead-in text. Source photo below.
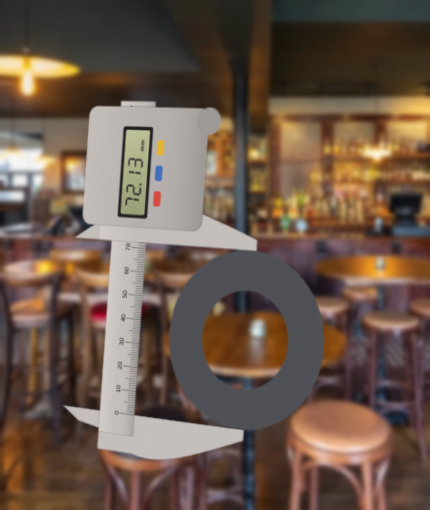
**72.13** mm
